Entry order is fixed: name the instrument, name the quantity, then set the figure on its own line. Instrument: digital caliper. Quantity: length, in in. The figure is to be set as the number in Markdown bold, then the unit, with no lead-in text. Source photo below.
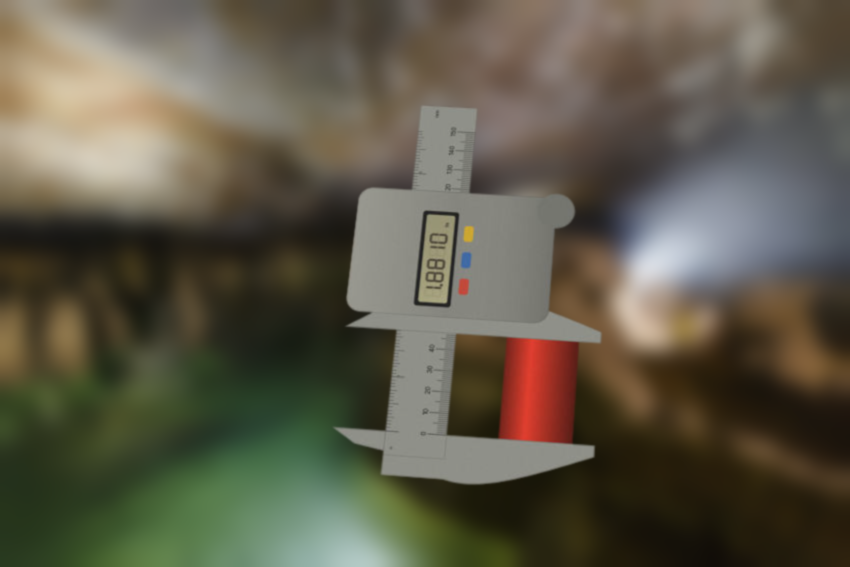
**1.8810** in
